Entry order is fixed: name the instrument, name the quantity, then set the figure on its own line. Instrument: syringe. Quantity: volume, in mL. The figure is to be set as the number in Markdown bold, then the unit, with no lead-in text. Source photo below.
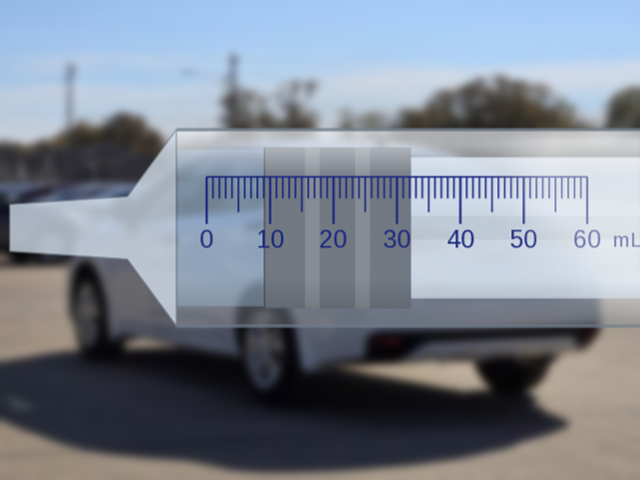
**9** mL
